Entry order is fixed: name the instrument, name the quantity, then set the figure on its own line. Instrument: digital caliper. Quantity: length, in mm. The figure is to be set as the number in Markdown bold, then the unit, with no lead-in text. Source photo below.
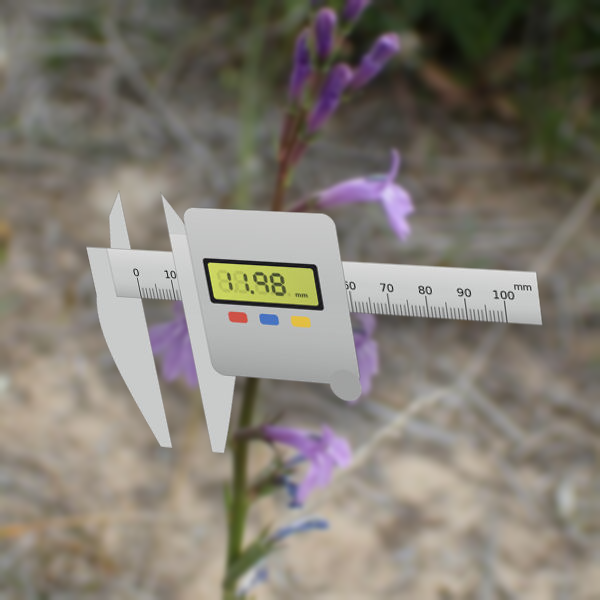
**11.98** mm
